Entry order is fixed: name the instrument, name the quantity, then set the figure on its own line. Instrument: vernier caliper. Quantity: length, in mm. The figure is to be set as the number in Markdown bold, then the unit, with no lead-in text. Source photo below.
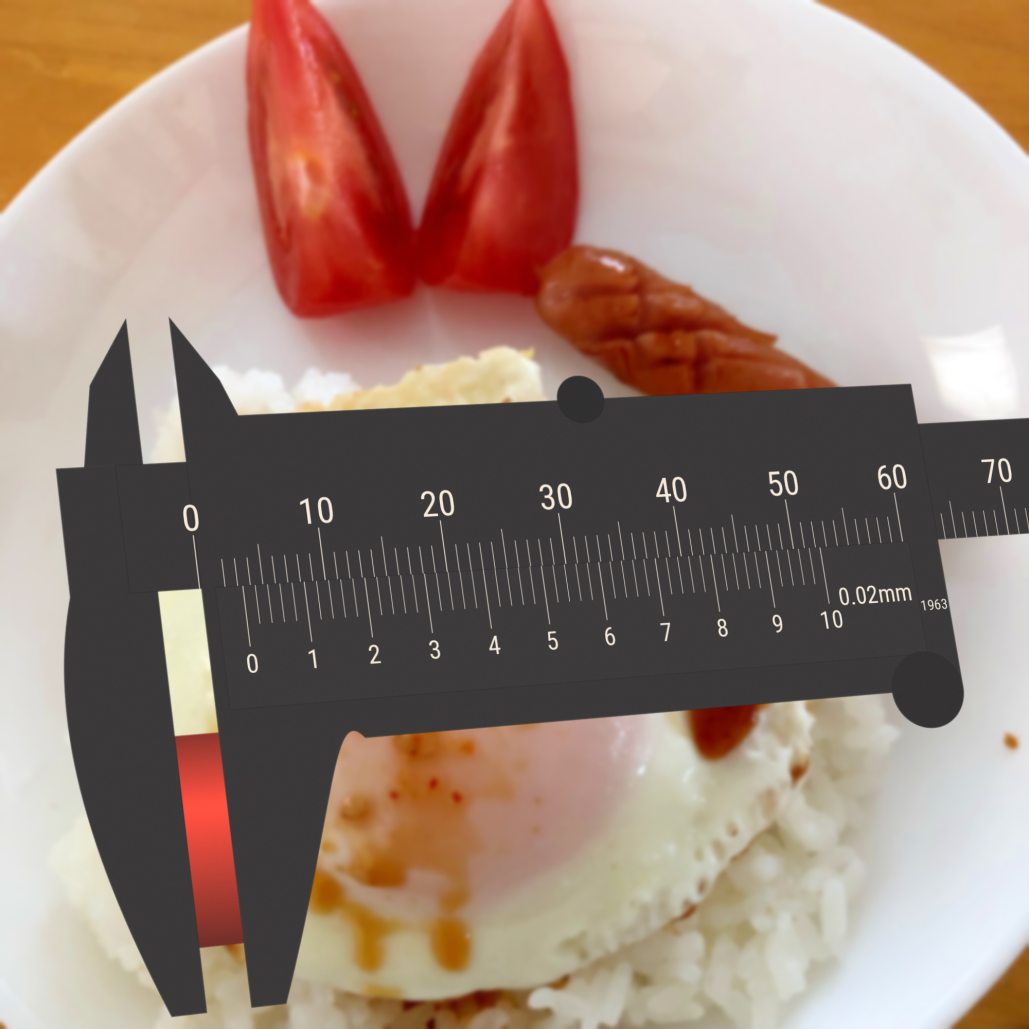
**3.4** mm
